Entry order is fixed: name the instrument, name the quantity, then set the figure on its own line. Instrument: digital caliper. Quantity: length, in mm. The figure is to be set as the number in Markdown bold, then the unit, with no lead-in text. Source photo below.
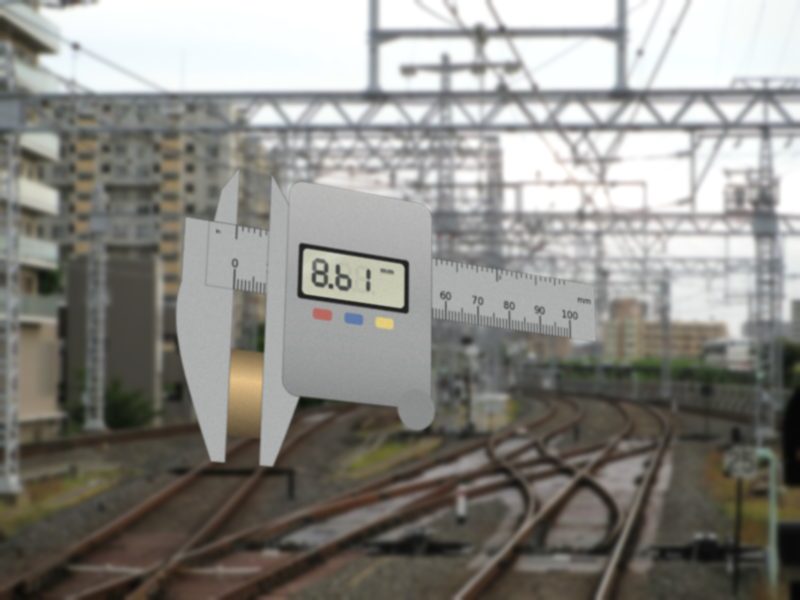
**8.61** mm
